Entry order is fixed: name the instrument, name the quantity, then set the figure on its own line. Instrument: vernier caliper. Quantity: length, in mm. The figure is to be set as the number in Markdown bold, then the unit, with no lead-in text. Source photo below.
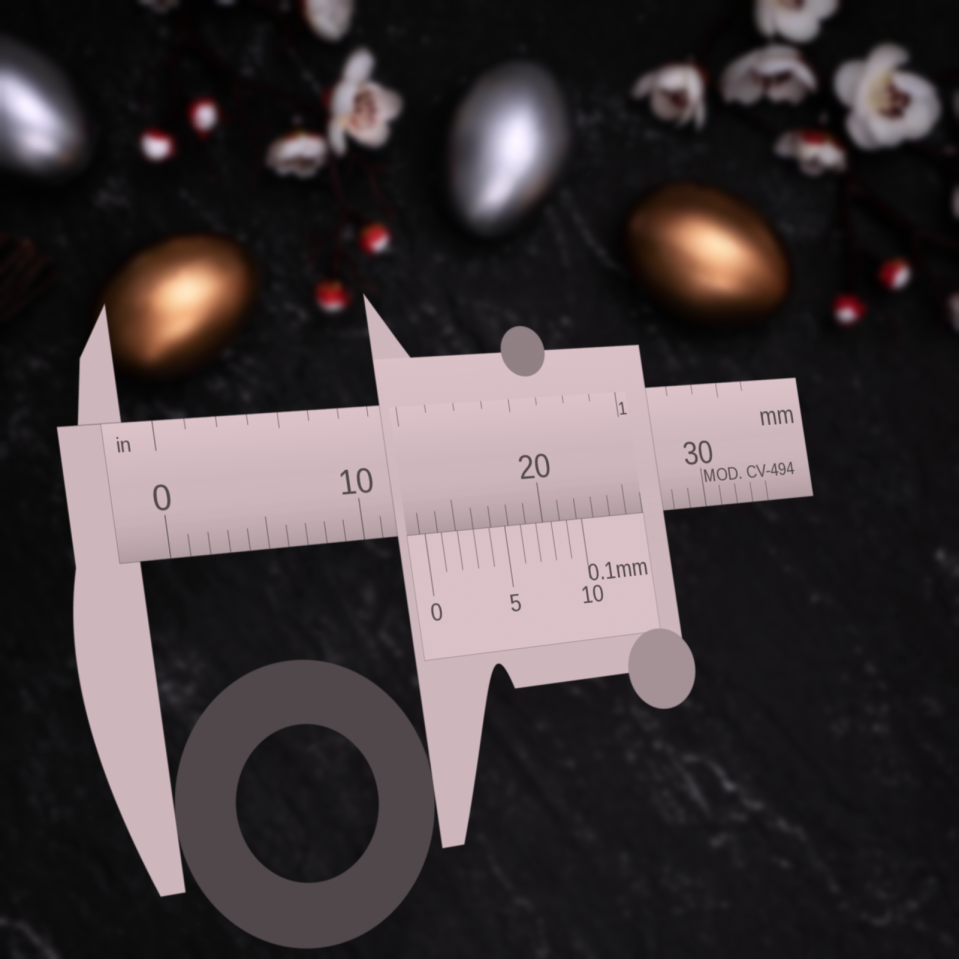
**13.3** mm
